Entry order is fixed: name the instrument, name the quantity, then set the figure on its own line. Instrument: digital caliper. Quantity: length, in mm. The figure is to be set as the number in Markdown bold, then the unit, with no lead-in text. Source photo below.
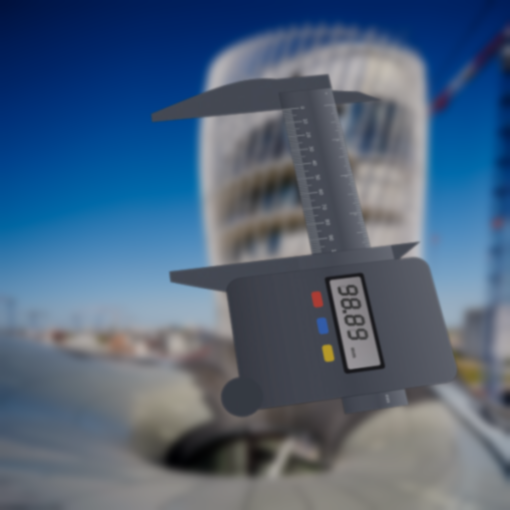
**98.89** mm
